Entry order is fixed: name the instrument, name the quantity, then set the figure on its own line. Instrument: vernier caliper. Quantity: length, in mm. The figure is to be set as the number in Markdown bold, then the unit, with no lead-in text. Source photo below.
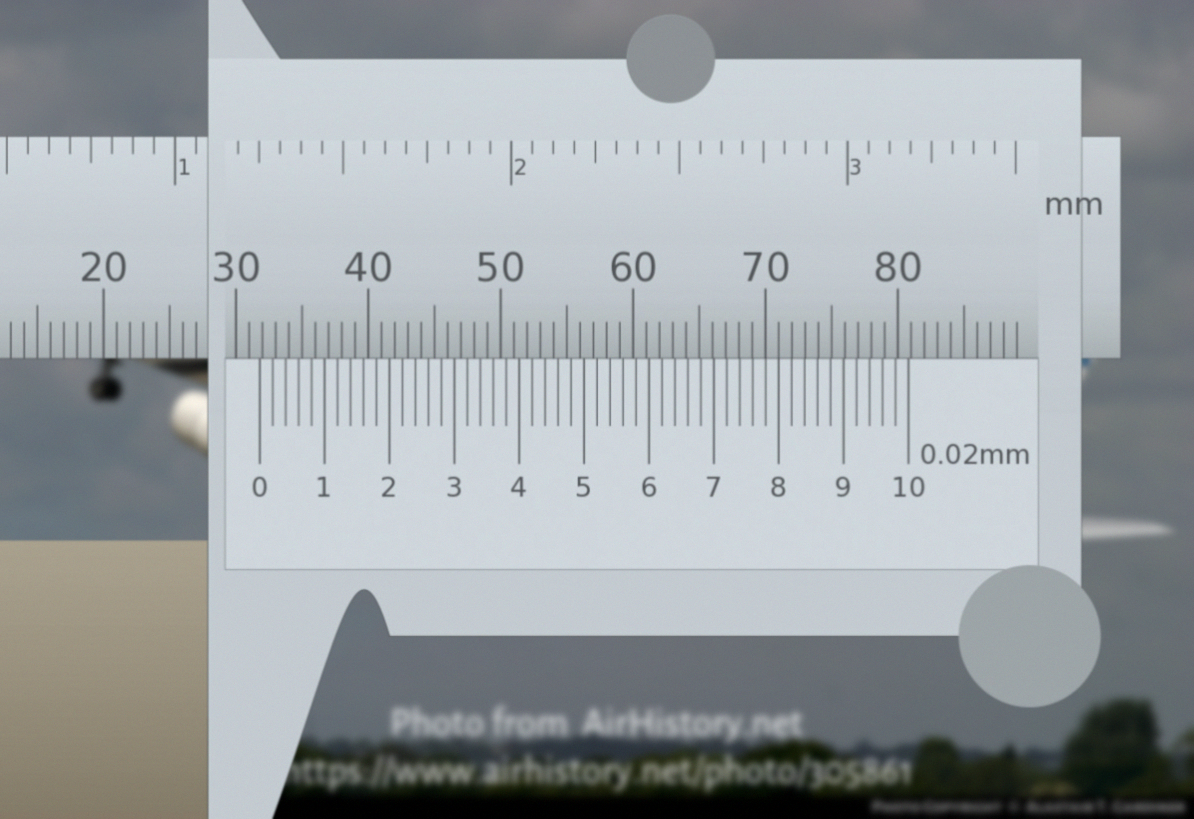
**31.8** mm
